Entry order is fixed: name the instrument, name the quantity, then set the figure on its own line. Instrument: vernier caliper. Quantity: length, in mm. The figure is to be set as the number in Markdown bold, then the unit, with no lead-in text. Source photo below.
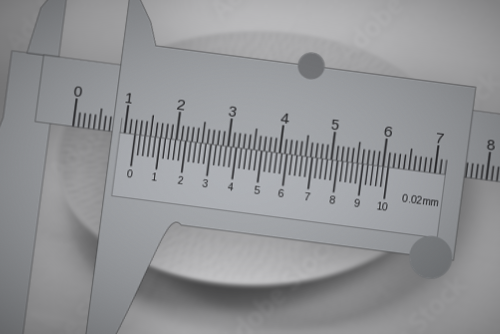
**12.0** mm
